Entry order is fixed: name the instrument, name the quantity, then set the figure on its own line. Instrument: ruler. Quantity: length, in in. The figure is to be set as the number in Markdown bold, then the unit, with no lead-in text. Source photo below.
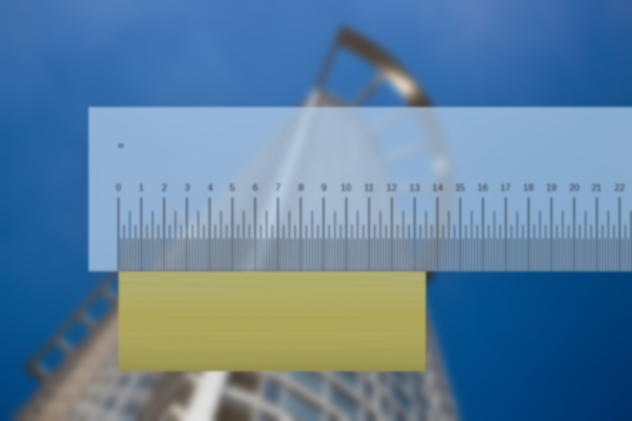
**13.5** in
